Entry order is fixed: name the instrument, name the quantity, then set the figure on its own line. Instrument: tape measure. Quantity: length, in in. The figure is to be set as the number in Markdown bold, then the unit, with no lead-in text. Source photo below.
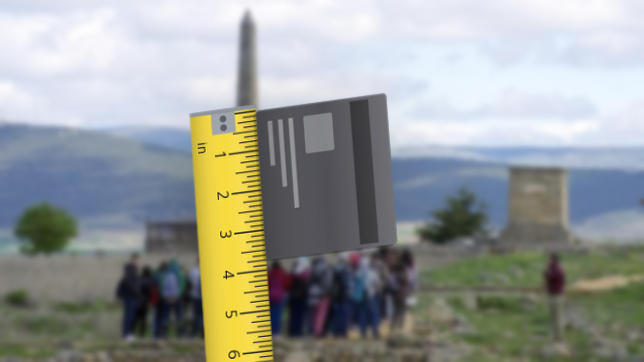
**3.75** in
